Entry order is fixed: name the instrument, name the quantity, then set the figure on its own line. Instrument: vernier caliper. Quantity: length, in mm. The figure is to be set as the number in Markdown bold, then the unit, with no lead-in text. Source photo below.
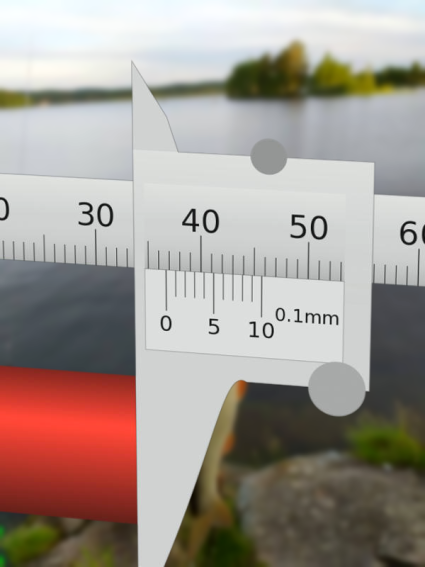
**36.7** mm
